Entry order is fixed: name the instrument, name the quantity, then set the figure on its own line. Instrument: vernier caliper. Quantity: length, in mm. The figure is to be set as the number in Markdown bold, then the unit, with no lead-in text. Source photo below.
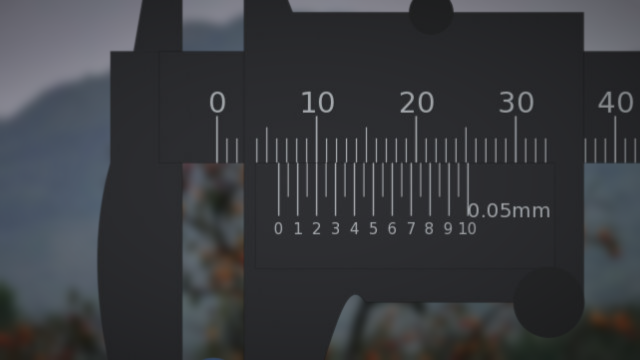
**6.2** mm
